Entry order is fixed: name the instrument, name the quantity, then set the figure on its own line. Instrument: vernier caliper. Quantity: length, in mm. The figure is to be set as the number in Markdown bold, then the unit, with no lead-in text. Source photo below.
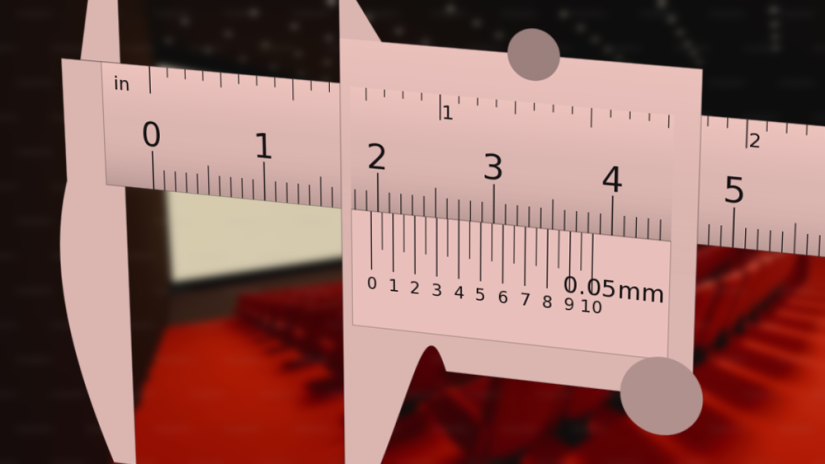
**19.4** mm
